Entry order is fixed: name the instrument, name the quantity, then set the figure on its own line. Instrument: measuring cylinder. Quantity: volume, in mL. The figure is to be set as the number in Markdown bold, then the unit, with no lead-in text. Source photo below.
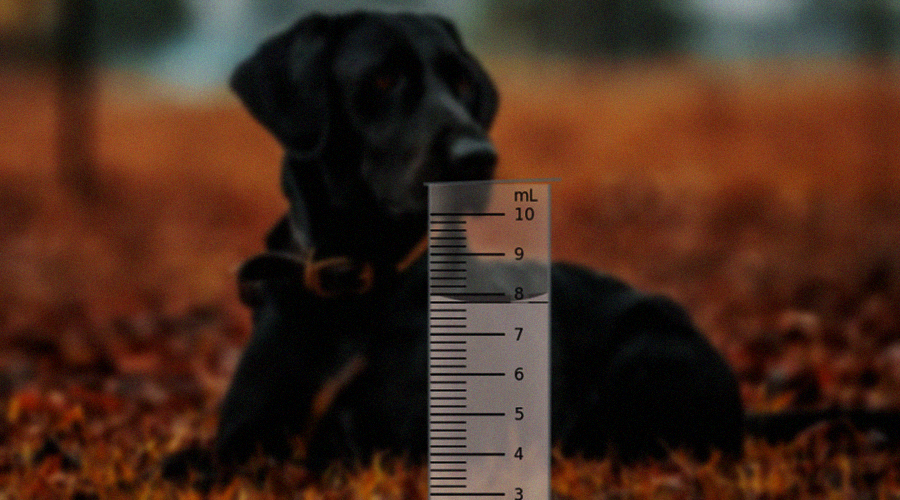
**7.8** mL
